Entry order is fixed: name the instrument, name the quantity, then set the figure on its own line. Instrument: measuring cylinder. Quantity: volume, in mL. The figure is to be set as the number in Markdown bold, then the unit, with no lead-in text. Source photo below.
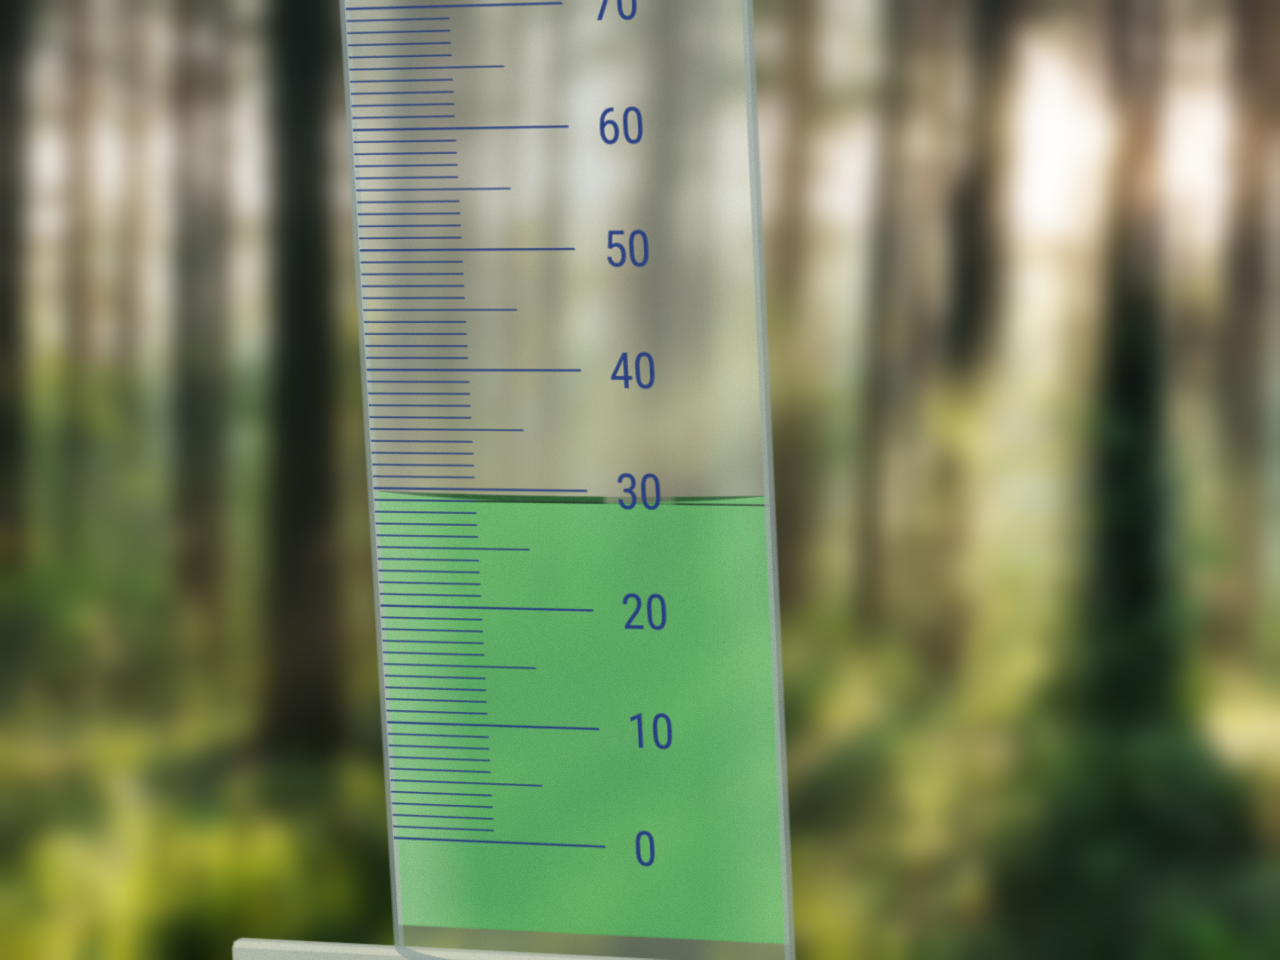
**29** mL
